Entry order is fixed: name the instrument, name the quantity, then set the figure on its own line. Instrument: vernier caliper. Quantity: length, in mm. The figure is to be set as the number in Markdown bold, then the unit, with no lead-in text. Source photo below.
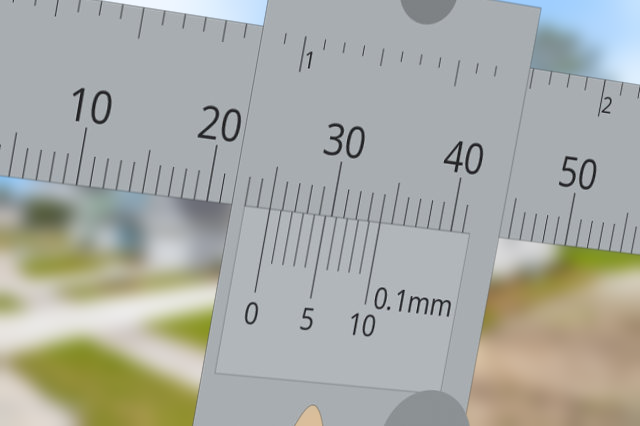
**25.0** mm
